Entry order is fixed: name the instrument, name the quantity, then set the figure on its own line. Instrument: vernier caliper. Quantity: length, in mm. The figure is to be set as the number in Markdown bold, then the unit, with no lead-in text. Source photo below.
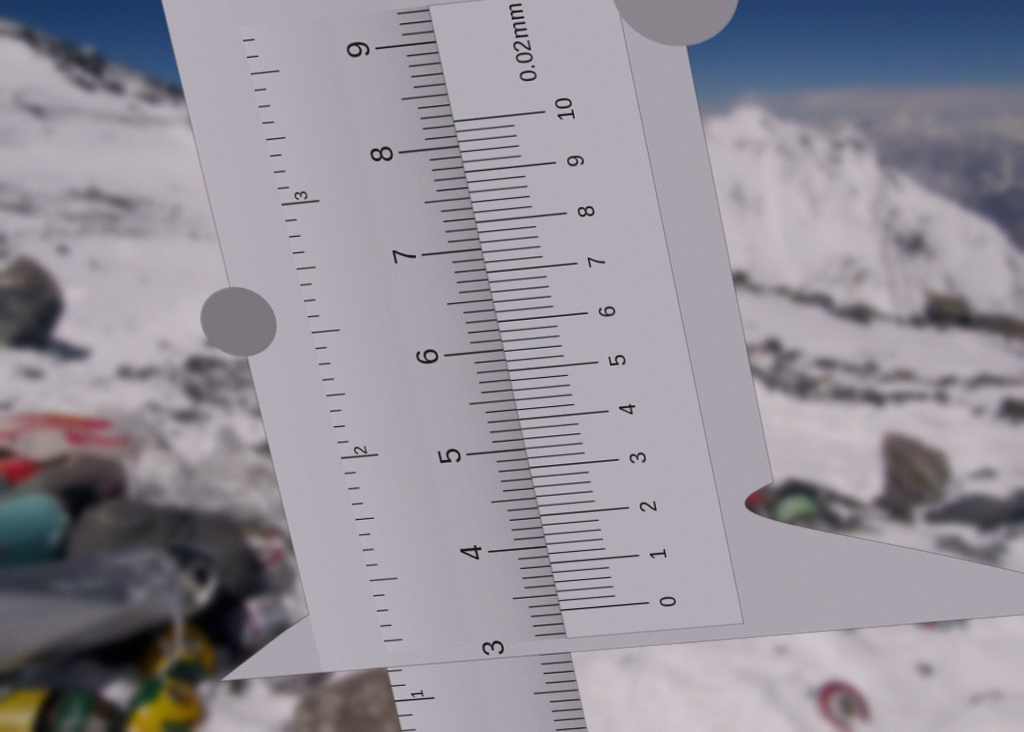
**33.4** mm
